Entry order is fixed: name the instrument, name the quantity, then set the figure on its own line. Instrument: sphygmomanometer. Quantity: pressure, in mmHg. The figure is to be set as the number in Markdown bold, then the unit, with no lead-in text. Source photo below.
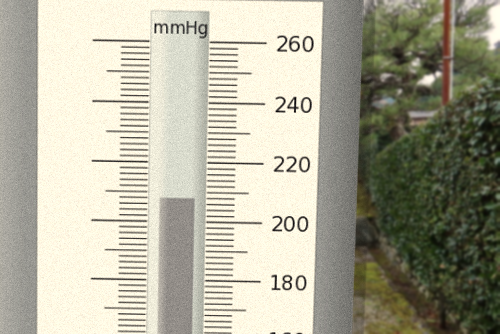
**208** mmHg
